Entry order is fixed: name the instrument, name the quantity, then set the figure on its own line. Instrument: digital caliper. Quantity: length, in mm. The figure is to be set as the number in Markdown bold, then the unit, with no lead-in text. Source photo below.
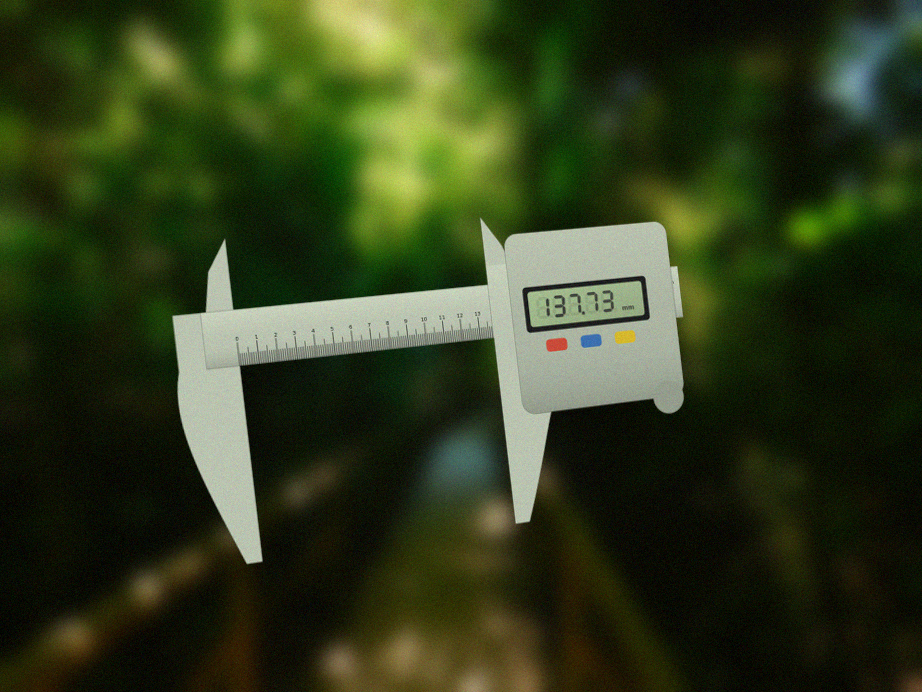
**137.73** mm
